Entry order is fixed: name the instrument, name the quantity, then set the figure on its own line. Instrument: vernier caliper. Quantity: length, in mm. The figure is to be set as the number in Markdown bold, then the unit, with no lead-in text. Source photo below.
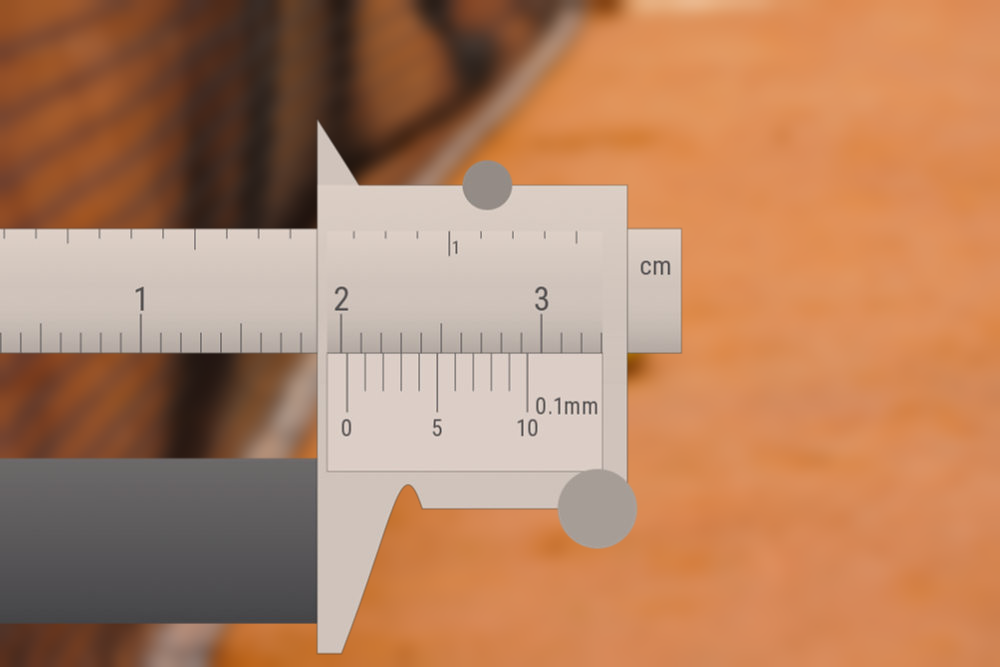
**20.3** mm
